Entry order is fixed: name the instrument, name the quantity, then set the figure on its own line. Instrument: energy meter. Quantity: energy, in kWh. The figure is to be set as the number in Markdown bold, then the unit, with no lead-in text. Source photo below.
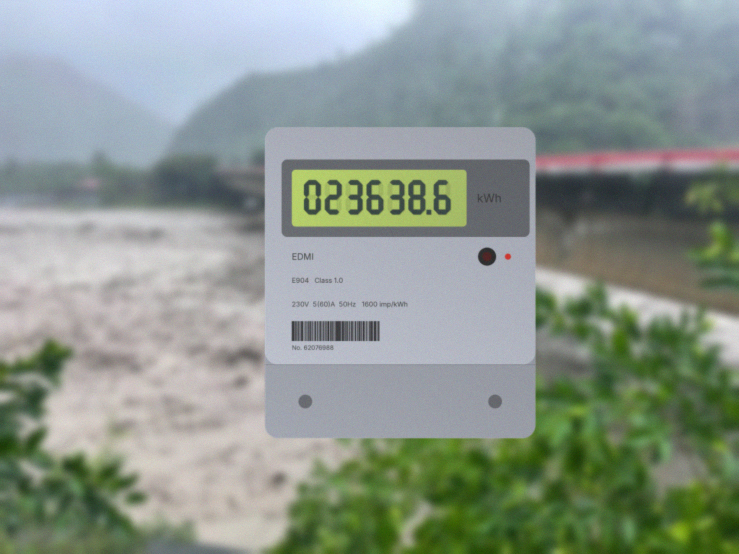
**23638.6** kWh
